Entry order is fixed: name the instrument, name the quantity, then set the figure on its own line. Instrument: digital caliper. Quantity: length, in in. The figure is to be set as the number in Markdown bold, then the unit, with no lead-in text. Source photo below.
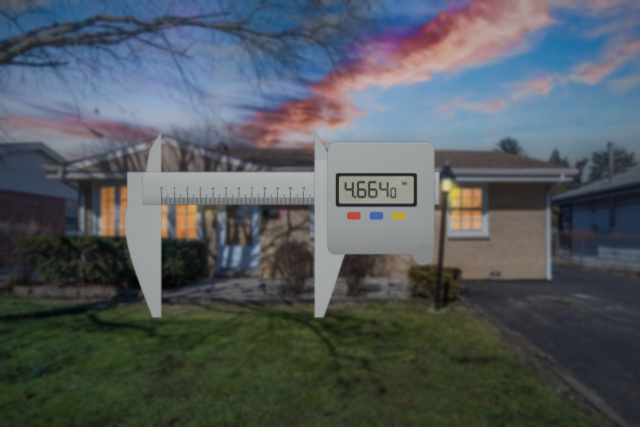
**4.6640** in
